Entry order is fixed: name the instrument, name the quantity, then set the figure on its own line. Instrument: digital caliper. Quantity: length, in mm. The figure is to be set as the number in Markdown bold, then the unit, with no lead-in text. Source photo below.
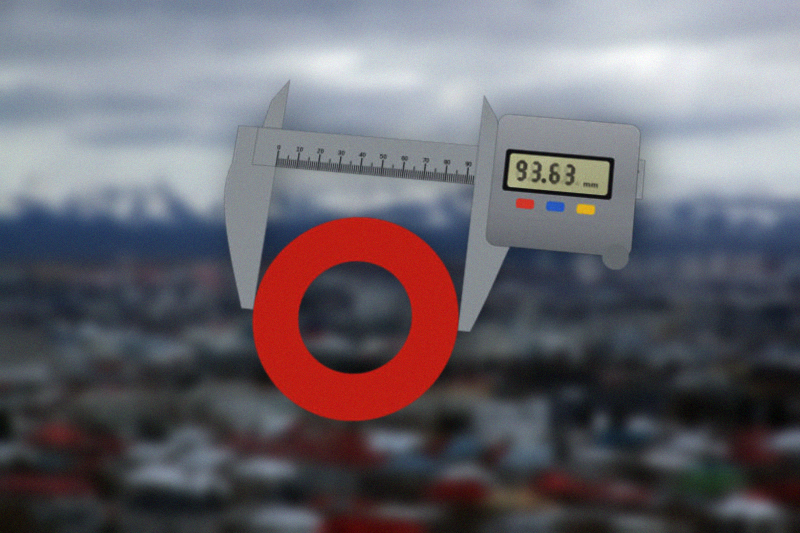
**93.63** mm
